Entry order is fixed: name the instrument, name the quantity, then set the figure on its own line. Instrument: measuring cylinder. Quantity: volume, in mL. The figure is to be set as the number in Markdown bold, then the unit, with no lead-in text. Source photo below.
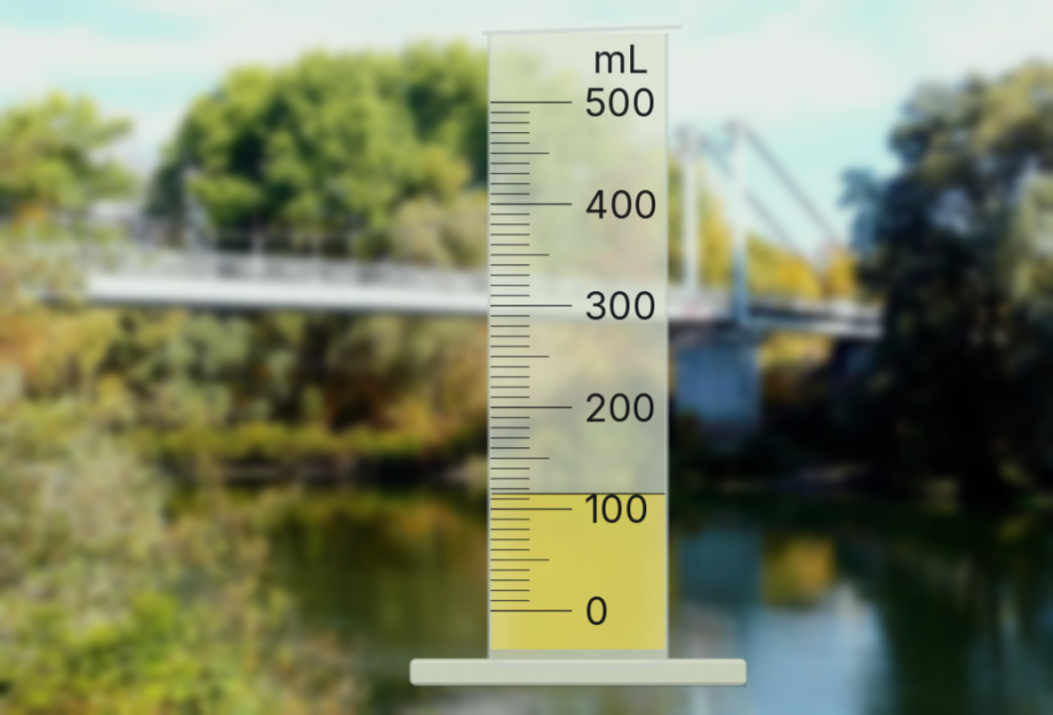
**115** mL
